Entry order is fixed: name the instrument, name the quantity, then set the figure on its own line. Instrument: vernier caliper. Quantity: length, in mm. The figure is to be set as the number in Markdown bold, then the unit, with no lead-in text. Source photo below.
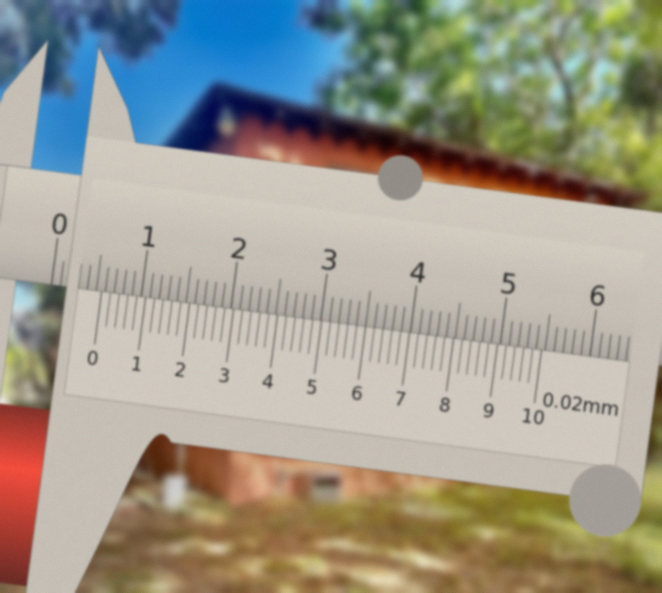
**5.6** mm
